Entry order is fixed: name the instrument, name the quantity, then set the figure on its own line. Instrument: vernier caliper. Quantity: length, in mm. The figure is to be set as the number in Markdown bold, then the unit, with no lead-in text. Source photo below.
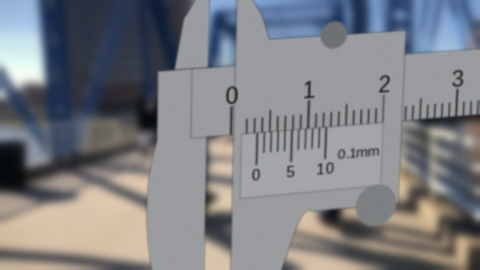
**3.4** mm
